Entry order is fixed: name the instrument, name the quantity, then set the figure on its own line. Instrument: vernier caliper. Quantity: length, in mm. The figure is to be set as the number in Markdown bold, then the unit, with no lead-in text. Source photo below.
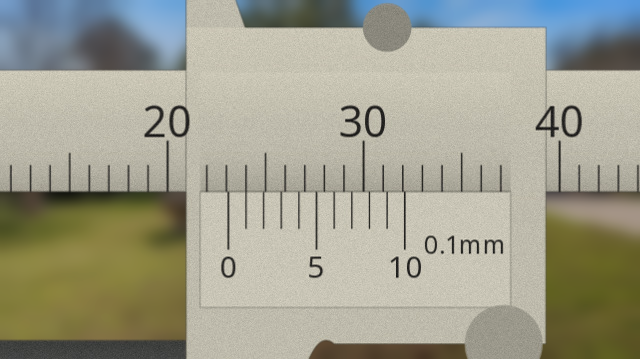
**23.1** mm
